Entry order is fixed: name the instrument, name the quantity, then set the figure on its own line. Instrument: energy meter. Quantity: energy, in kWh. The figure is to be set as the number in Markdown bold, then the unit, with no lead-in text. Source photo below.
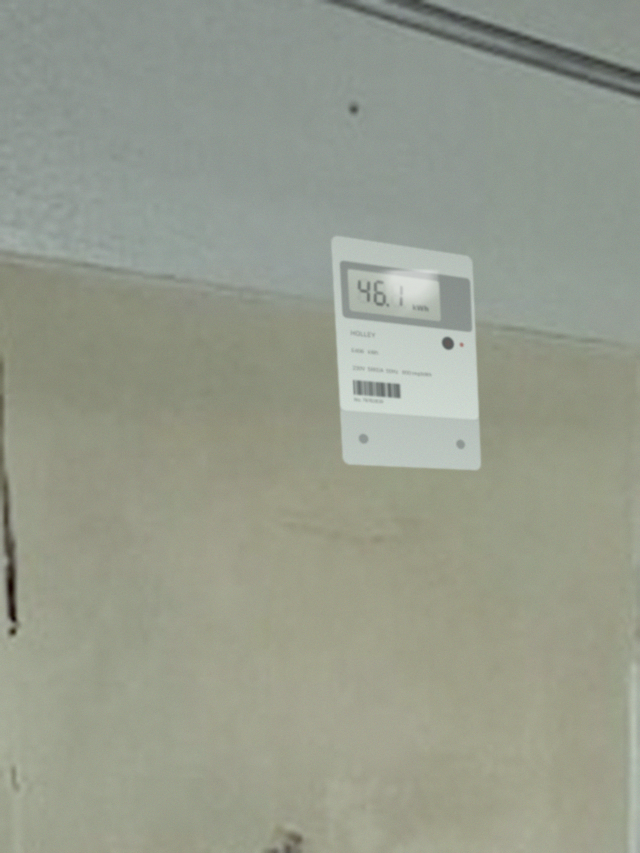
**46.1** kWh
